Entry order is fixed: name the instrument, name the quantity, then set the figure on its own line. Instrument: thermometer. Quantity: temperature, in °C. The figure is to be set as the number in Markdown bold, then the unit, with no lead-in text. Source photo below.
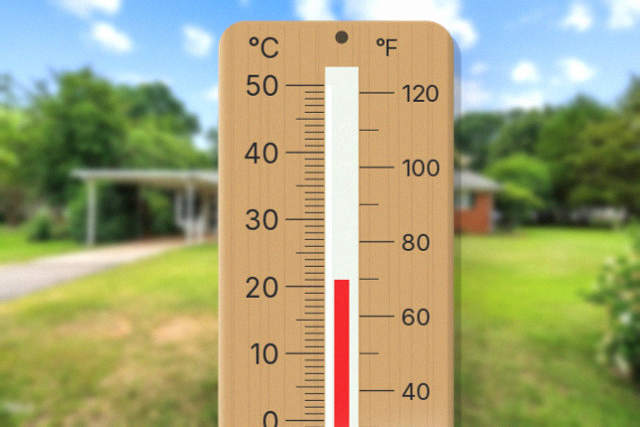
**21** °C
